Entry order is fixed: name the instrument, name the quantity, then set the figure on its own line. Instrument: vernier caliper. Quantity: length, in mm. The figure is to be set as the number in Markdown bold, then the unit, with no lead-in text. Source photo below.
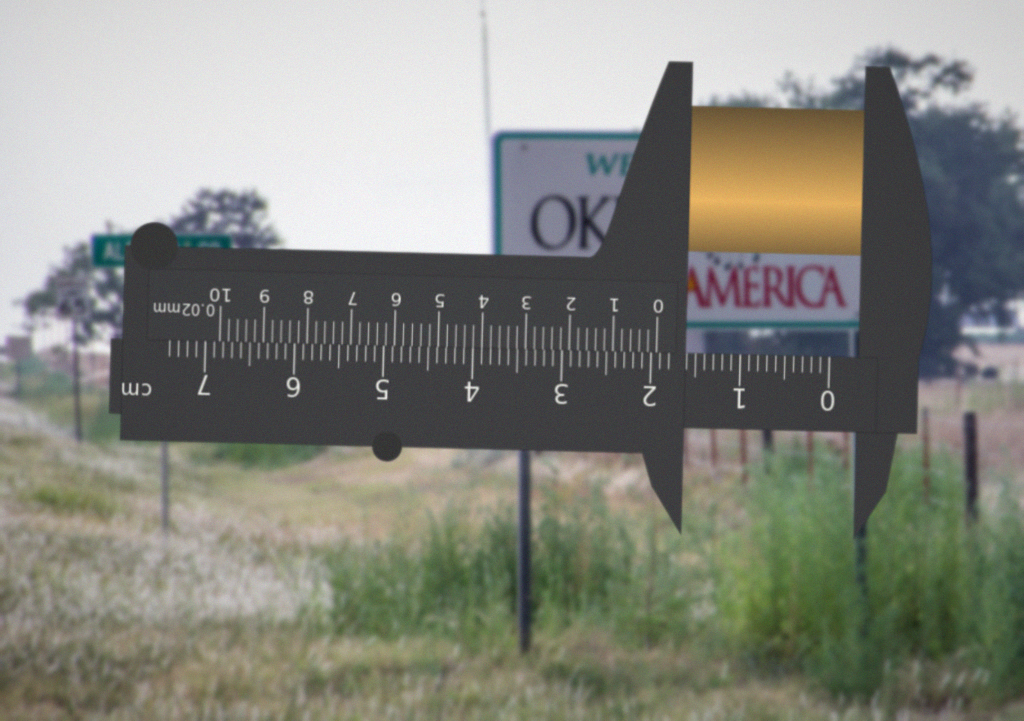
**19.4** mm
